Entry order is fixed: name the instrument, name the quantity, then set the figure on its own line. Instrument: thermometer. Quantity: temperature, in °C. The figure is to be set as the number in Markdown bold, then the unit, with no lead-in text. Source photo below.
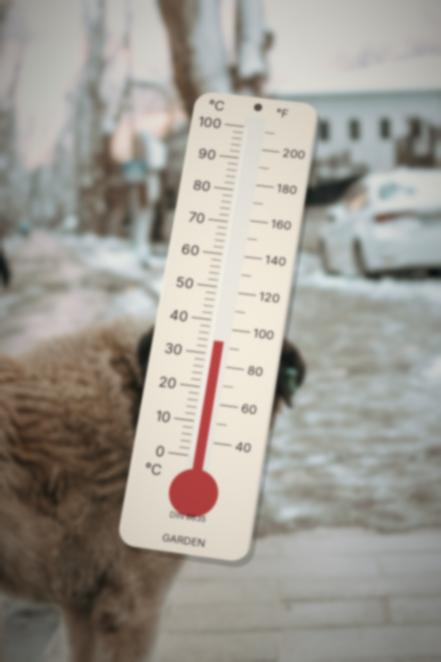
**34** °C
